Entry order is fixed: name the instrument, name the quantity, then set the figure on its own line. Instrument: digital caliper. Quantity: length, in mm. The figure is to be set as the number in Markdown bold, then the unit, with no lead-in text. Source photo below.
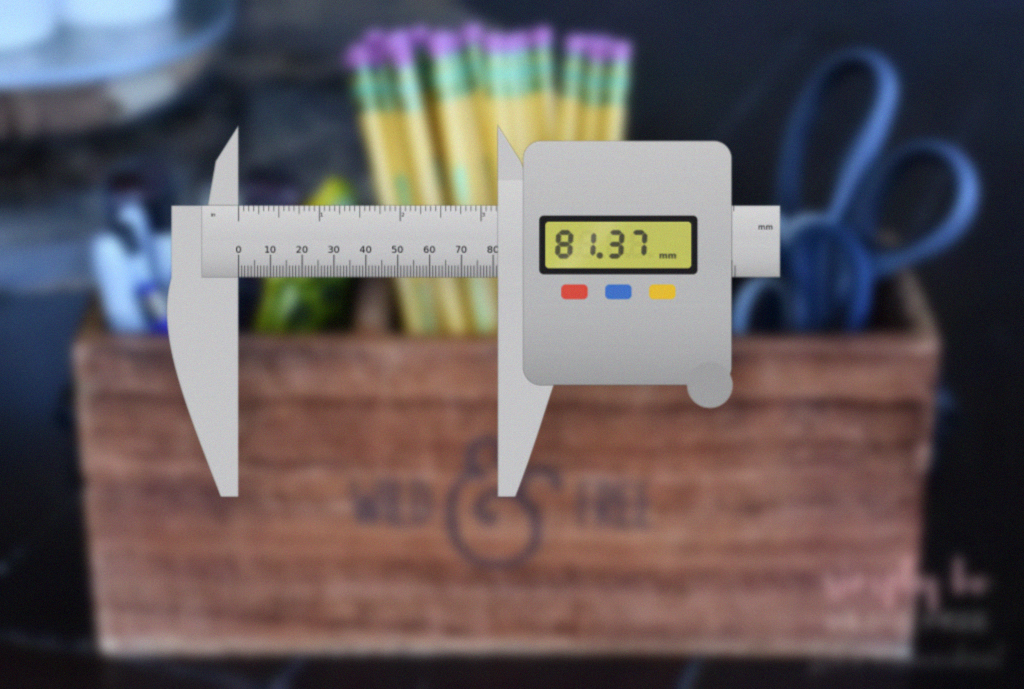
**81.37** mm
